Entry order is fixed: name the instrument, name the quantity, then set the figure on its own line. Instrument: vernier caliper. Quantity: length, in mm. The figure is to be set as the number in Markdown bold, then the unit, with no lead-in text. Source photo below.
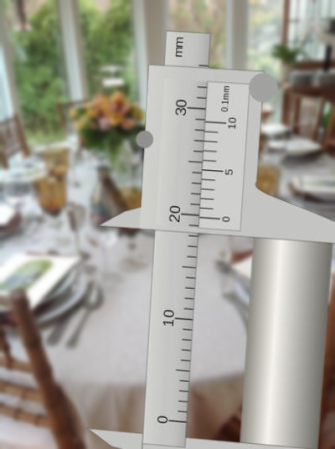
**19.8** mm
